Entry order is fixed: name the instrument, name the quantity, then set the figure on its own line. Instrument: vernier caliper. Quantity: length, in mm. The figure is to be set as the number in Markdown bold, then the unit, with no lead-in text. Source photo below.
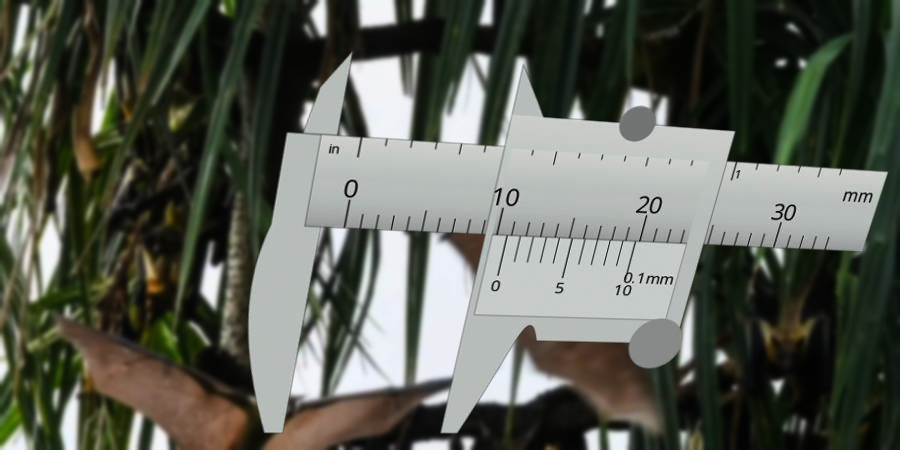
**10.7** mm
